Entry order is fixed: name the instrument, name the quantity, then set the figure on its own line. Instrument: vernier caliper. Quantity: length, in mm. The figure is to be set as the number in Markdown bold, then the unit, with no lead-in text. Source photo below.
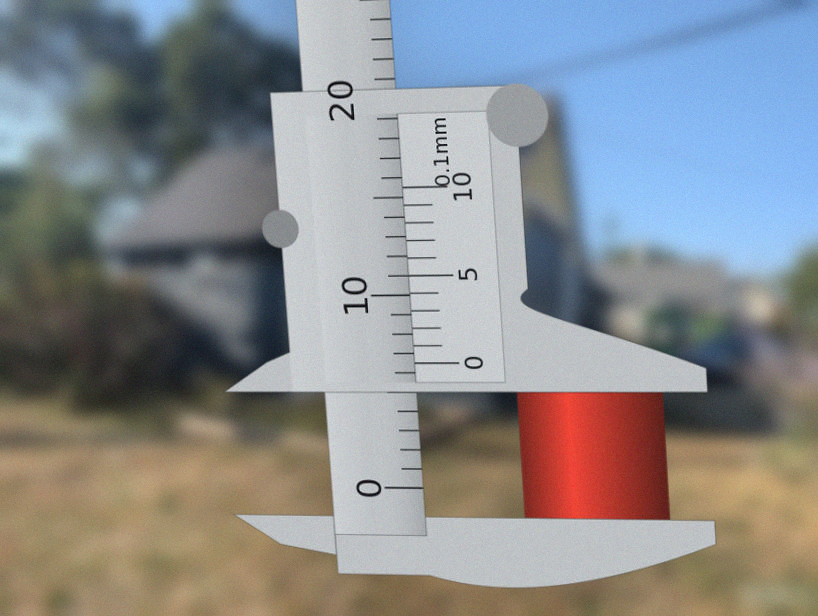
**6.5** mm
